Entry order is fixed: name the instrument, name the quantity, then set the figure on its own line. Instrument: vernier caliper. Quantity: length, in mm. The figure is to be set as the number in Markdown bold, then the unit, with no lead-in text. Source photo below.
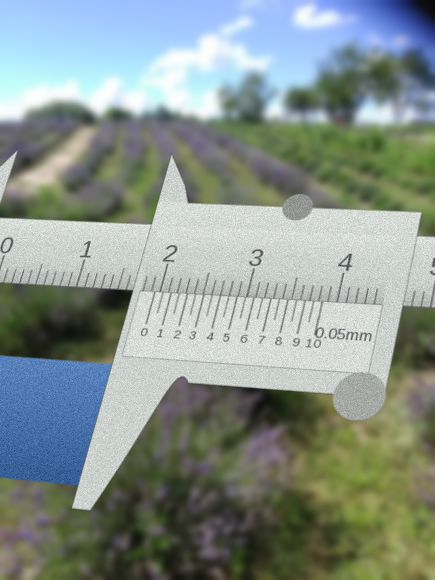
**19.4** mm
